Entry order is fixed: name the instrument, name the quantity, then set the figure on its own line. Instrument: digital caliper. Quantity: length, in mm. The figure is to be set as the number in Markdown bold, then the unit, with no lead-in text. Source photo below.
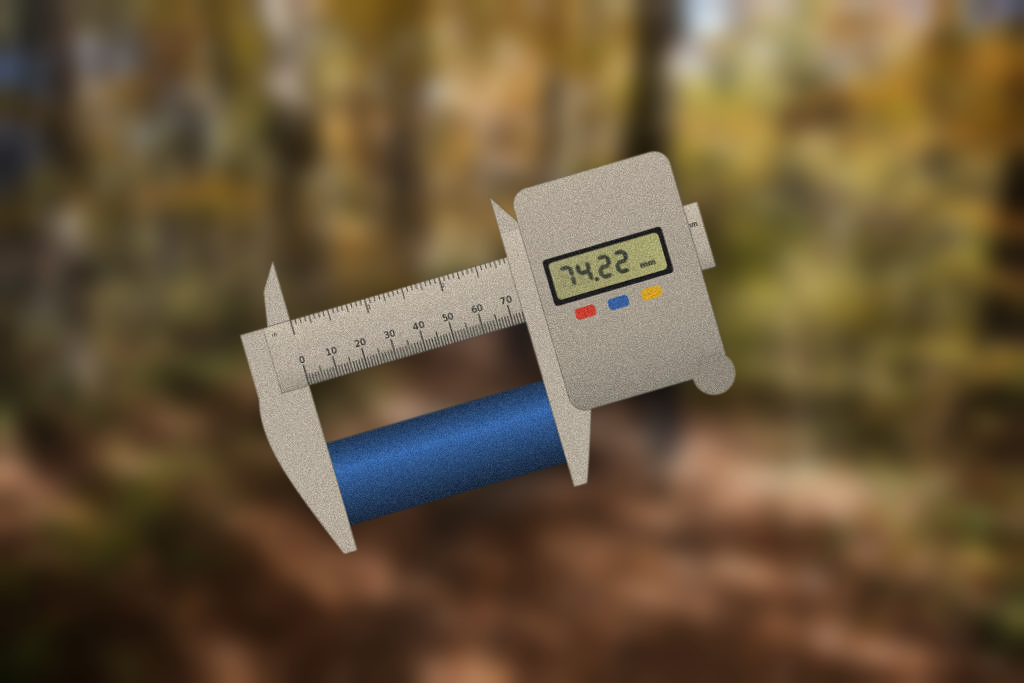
**74.22** mm
